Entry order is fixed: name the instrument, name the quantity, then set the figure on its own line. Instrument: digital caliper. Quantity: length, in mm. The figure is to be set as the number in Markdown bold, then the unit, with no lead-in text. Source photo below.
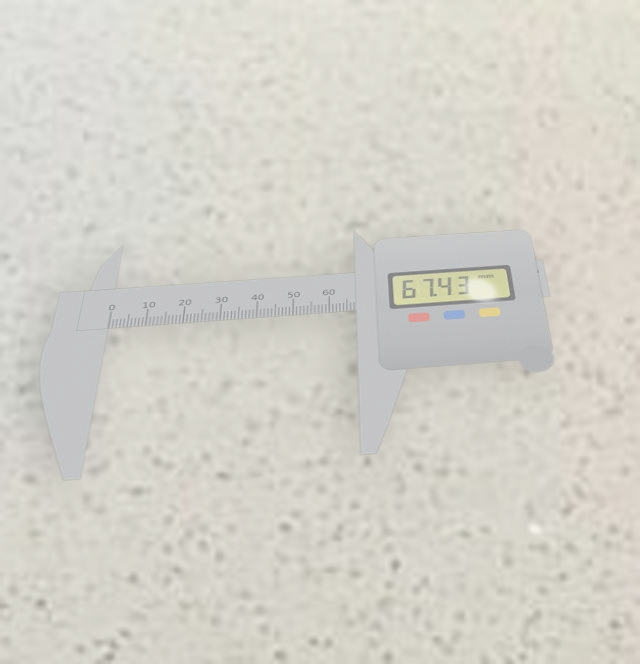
**67.43** mm
